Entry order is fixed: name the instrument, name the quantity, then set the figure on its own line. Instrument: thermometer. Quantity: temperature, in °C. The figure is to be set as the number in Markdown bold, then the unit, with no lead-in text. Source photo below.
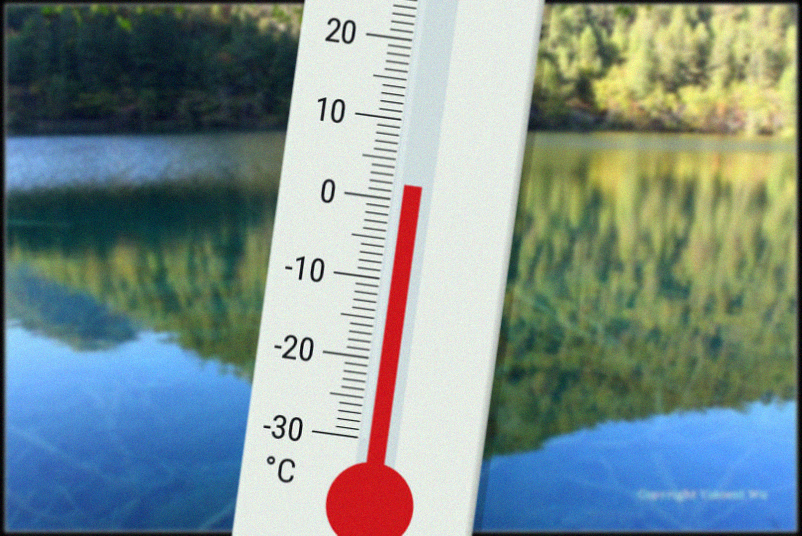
**2** °C
